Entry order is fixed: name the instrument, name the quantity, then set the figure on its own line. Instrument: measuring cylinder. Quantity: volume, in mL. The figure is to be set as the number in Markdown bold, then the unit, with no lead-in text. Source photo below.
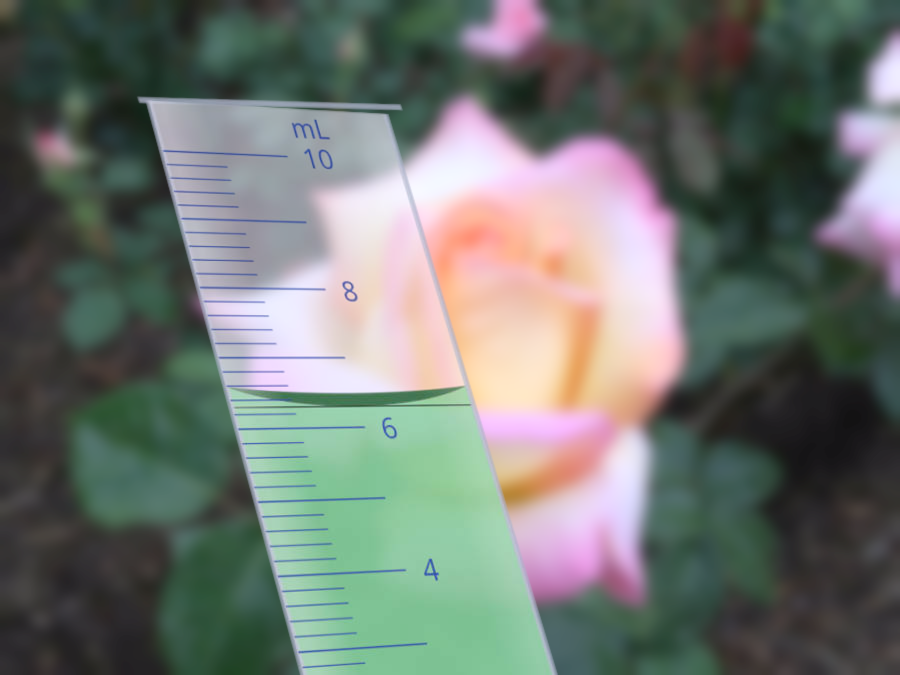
**6.3** mL
